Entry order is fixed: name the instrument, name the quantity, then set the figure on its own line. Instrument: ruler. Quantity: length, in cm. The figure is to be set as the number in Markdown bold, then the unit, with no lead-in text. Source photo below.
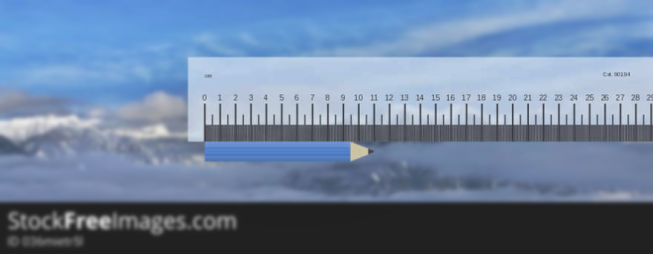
**11** cm
